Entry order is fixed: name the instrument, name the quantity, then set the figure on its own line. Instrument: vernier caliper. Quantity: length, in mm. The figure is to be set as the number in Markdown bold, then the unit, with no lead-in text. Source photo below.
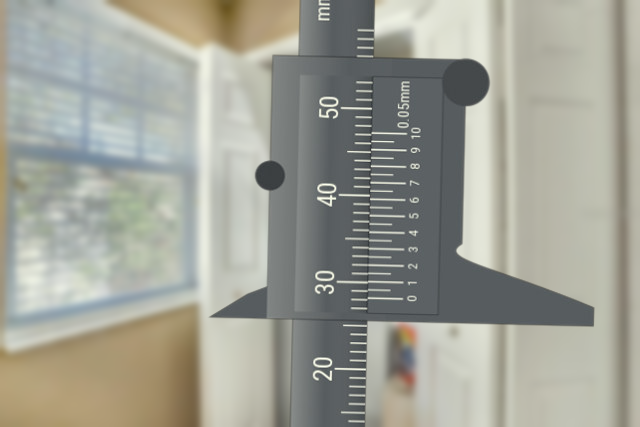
**28.2** mm
